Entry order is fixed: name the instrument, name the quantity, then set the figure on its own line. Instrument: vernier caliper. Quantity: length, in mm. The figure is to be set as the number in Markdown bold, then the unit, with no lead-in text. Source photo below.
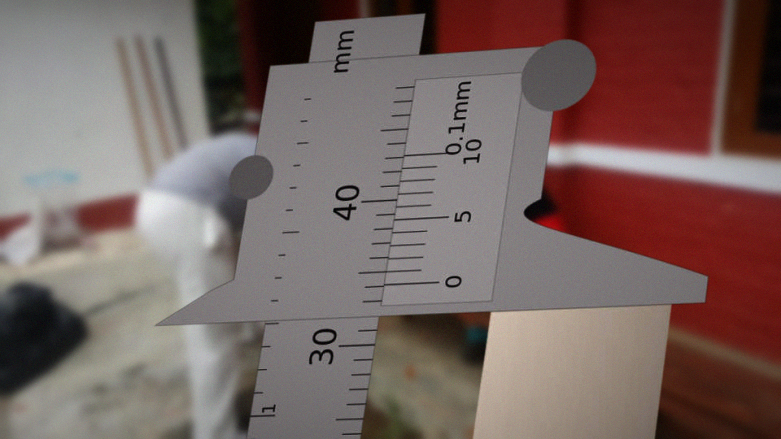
**34.1** mm
